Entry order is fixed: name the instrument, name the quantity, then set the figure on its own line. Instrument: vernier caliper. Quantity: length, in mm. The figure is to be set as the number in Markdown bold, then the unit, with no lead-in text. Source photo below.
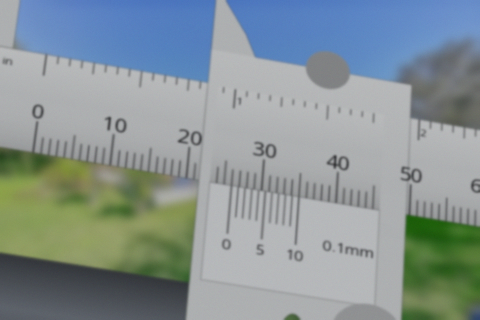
**26.0** mm
